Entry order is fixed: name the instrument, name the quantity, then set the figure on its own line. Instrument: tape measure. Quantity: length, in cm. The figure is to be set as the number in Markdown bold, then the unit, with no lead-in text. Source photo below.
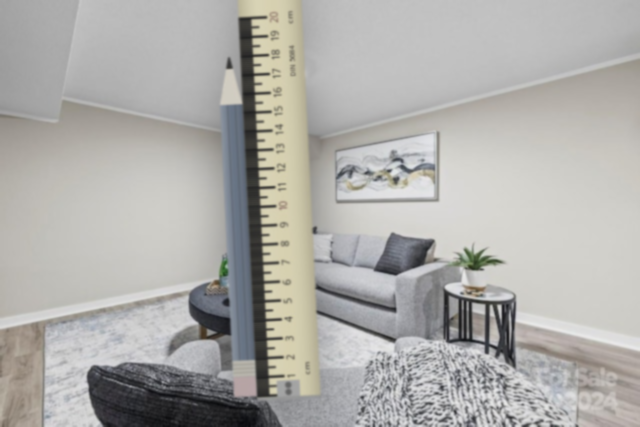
**18** cm
